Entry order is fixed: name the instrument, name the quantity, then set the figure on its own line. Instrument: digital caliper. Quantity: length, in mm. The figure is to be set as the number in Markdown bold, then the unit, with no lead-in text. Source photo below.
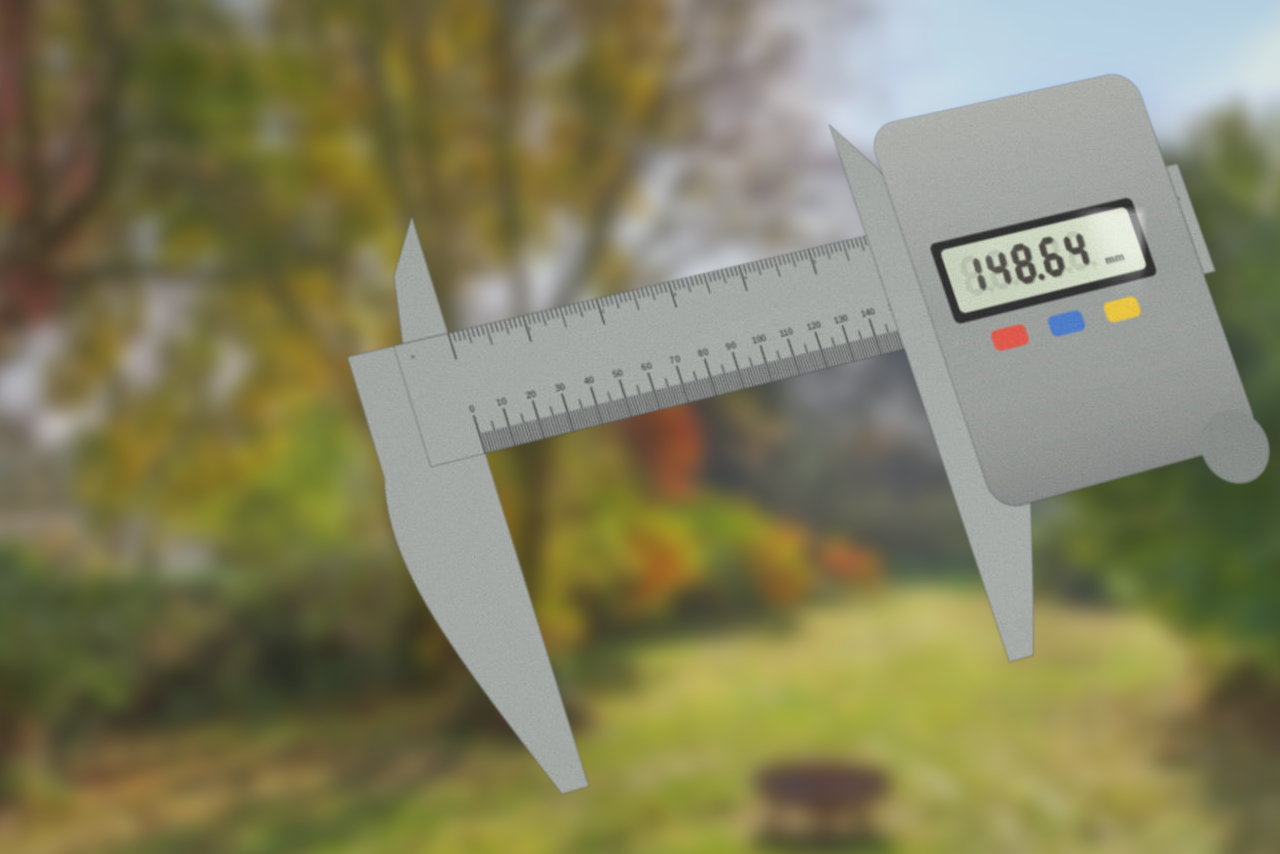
**148.64** mm
